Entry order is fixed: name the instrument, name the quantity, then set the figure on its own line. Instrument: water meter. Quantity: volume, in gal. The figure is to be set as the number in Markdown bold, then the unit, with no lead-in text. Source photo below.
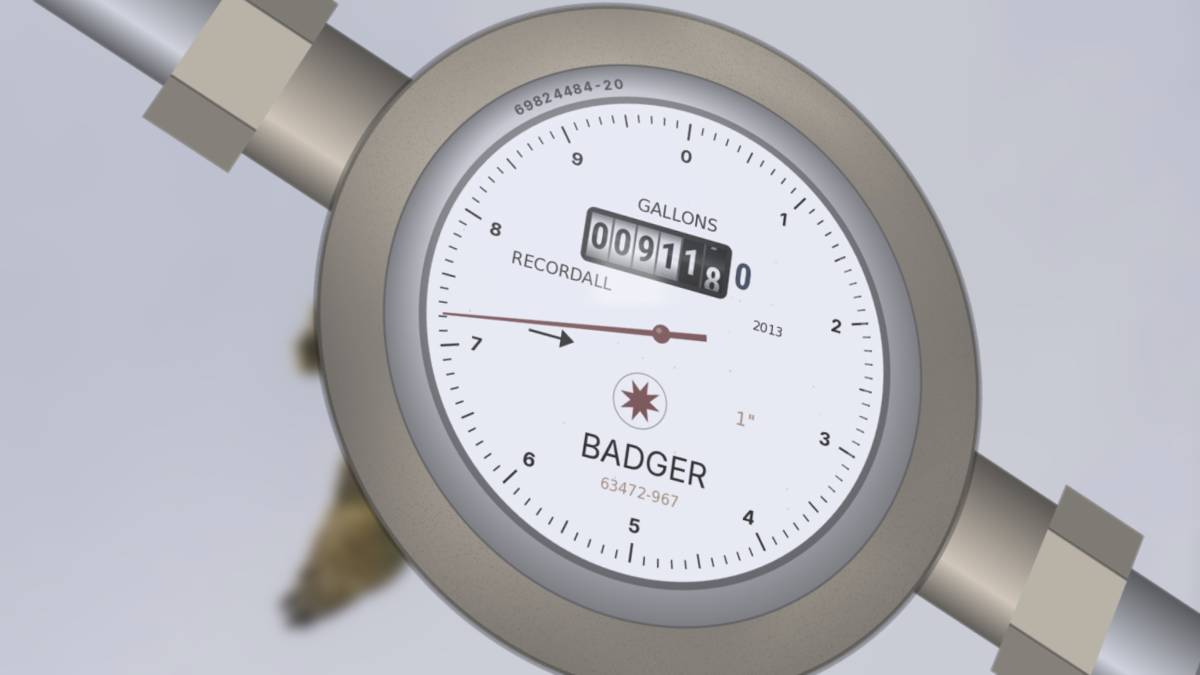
**91177.2** gal
